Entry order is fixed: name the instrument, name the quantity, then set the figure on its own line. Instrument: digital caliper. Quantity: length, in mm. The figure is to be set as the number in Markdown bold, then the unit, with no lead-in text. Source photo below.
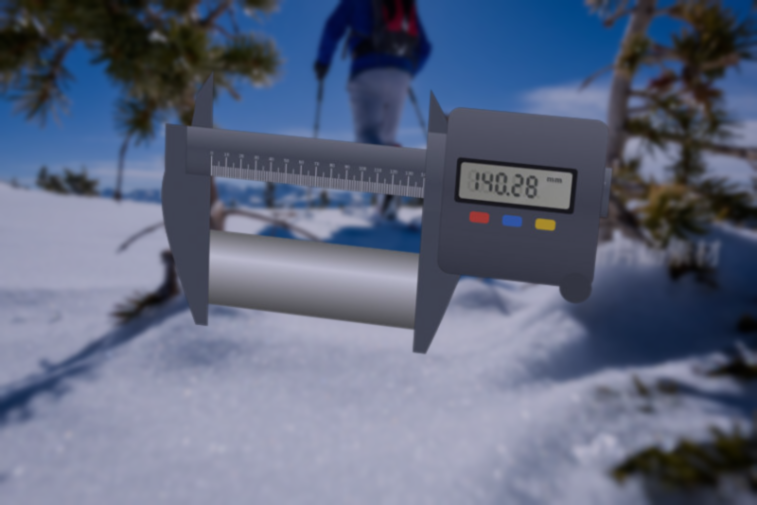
**140.28** mm
